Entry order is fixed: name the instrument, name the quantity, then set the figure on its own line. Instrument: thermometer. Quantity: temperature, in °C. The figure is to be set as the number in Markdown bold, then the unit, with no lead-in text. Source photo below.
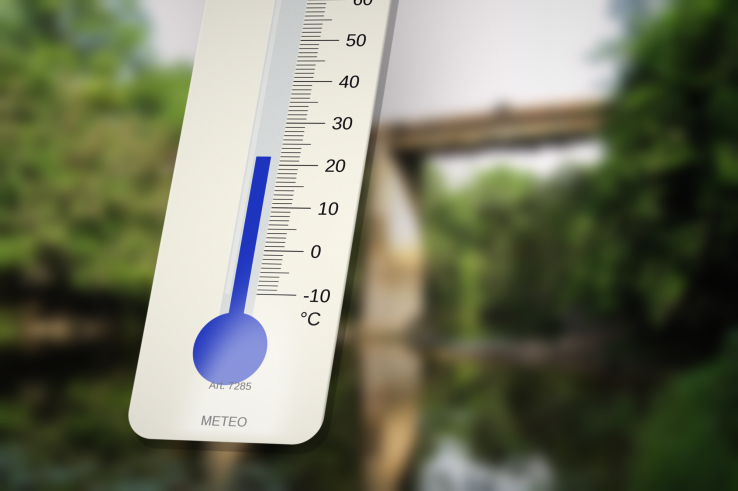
**22** °C
